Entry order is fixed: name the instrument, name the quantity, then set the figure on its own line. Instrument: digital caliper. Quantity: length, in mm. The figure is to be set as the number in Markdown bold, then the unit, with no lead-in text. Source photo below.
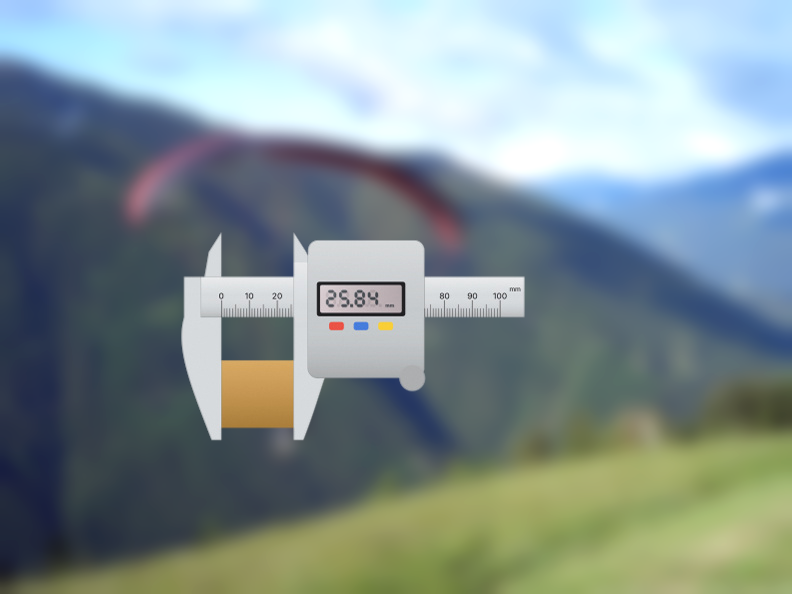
**25.84** mm
